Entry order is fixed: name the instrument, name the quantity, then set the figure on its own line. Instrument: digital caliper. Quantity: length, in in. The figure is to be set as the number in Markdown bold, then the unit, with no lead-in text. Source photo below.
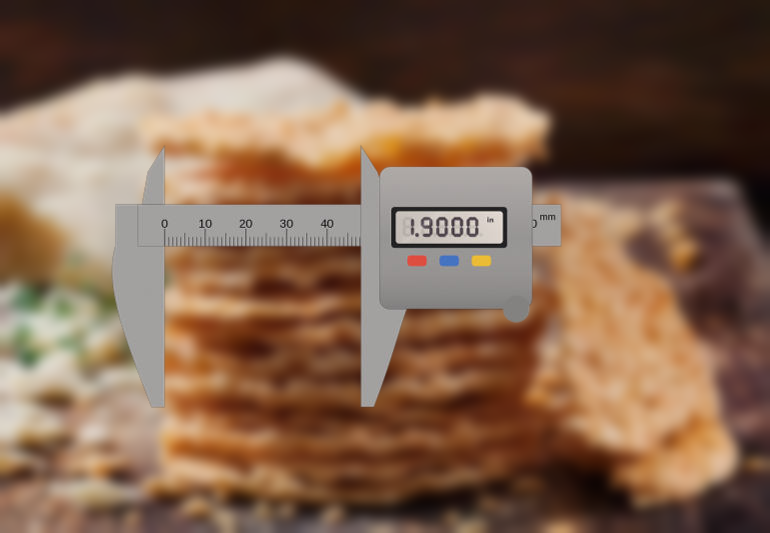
**1.9000** in
